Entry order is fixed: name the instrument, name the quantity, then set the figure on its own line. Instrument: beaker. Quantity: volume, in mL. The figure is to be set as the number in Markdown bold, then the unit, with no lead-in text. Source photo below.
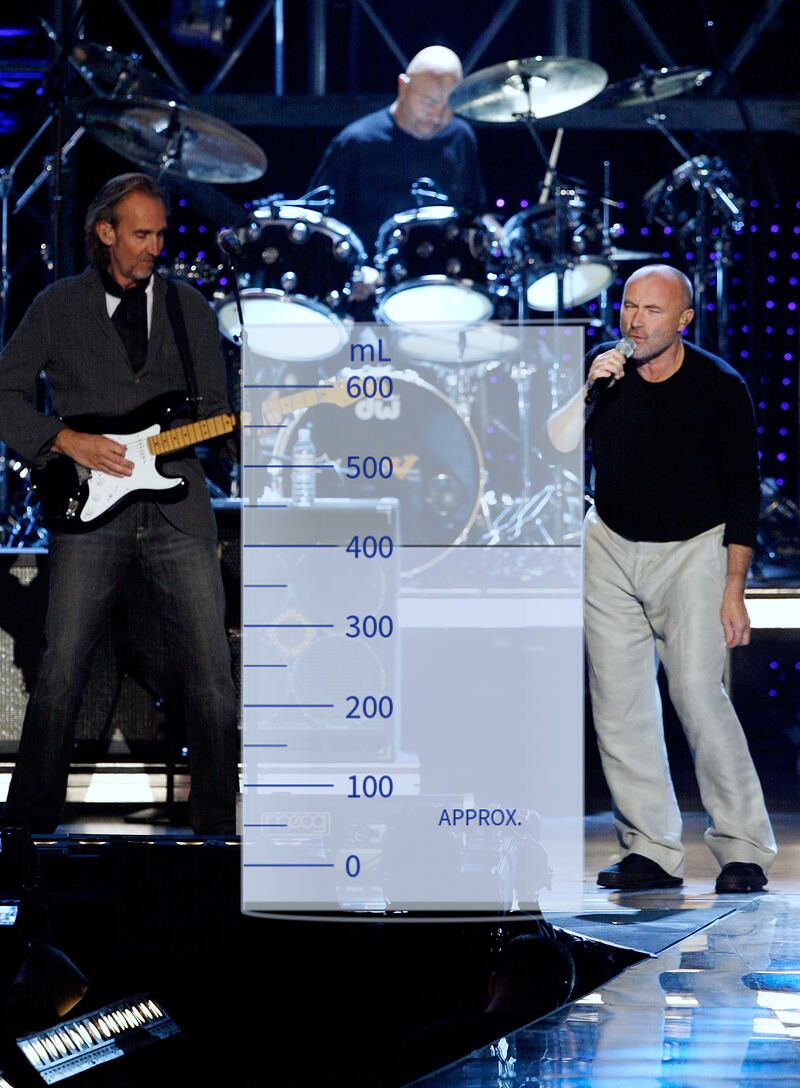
**400** mL
